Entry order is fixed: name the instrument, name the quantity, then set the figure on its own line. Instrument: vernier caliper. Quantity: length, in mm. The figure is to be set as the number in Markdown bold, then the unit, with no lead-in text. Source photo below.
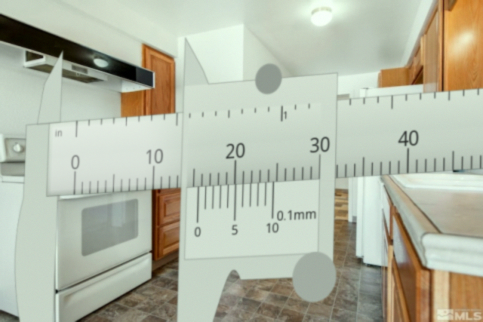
**15.6** mm
